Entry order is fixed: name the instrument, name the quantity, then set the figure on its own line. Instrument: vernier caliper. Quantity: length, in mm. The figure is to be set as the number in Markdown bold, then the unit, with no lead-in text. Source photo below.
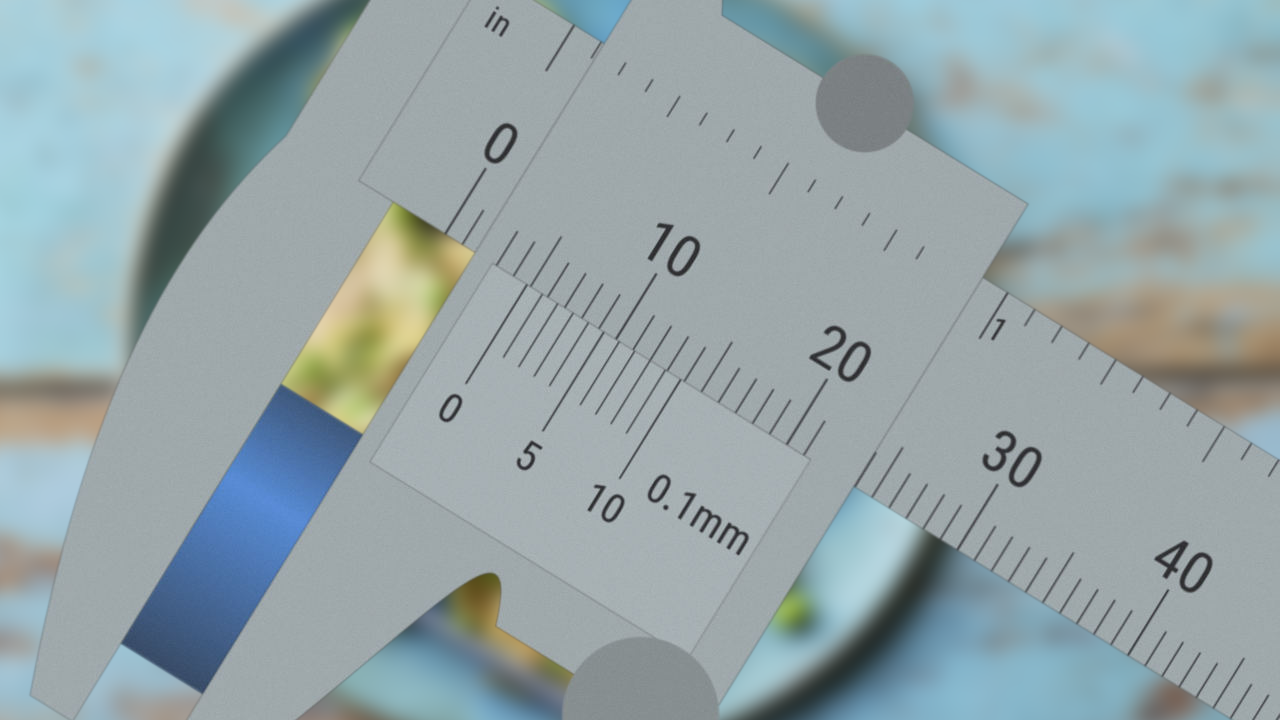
**4.8** mm
